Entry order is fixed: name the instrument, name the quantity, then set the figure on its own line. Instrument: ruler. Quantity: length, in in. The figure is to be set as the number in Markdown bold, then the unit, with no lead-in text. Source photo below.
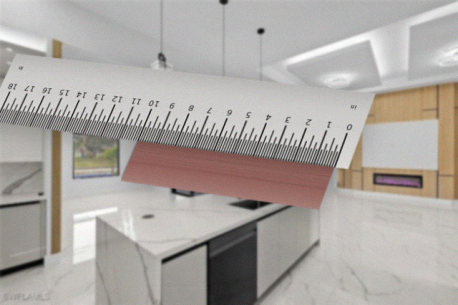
**10** in
